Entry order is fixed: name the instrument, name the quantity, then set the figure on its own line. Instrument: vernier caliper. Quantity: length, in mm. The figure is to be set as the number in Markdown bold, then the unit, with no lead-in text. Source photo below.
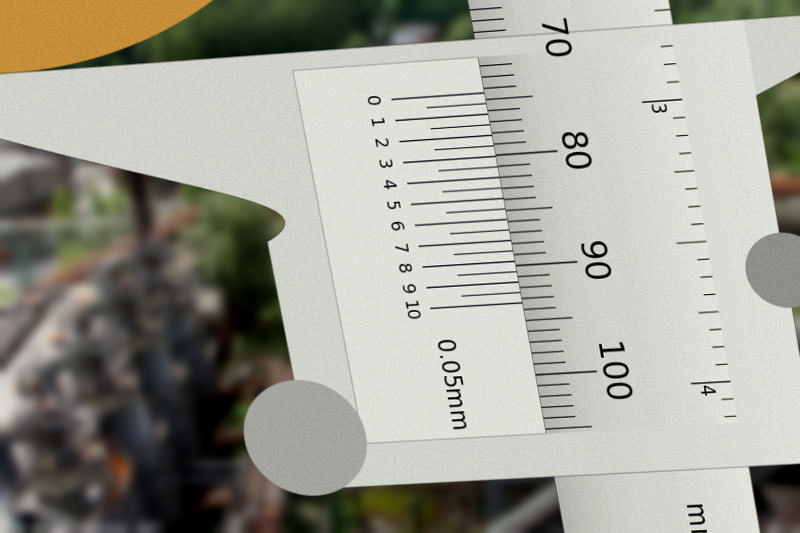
**74.4** mm
